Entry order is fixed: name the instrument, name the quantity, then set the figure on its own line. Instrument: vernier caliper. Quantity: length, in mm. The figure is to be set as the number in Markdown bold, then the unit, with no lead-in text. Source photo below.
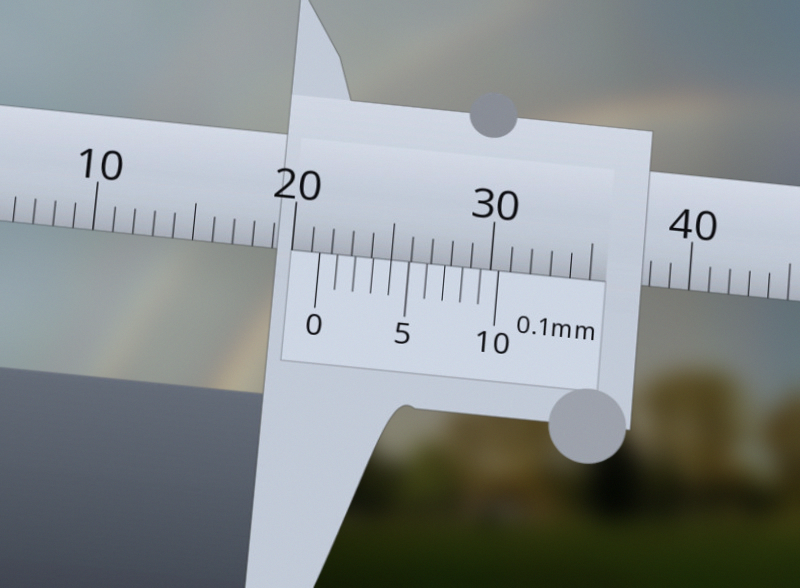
**21.4** mm
